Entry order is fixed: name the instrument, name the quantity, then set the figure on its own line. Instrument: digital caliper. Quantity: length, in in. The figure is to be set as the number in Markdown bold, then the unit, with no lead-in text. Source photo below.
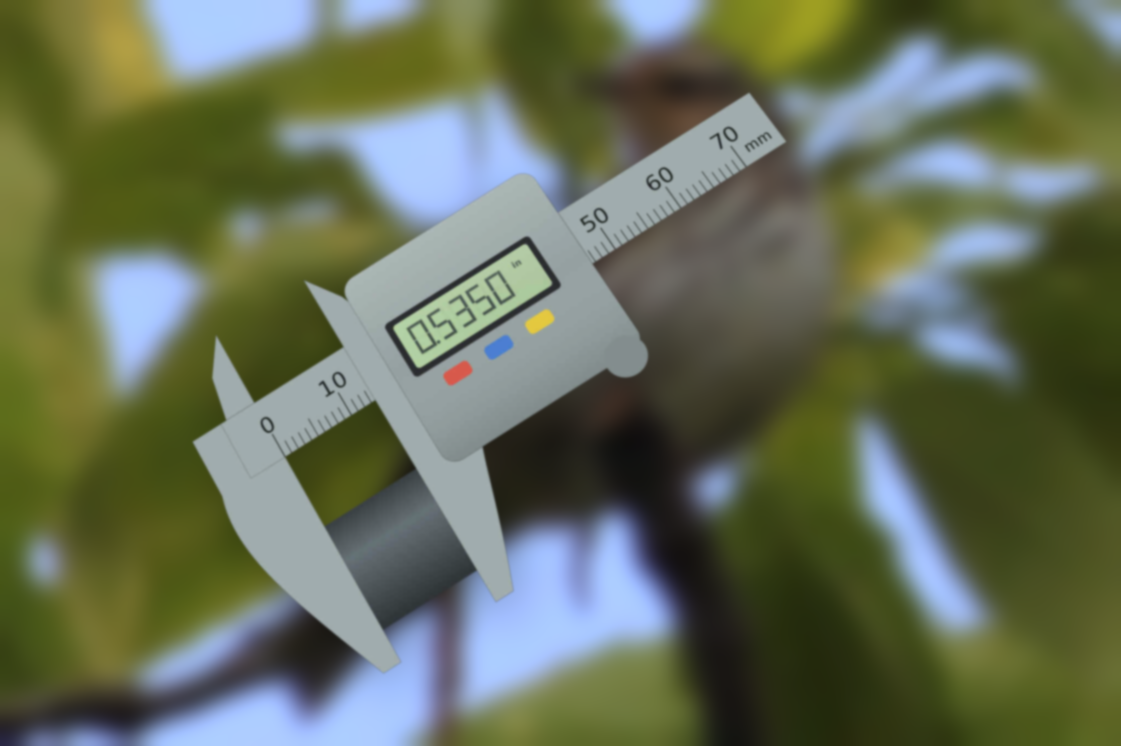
**0.5350** in
